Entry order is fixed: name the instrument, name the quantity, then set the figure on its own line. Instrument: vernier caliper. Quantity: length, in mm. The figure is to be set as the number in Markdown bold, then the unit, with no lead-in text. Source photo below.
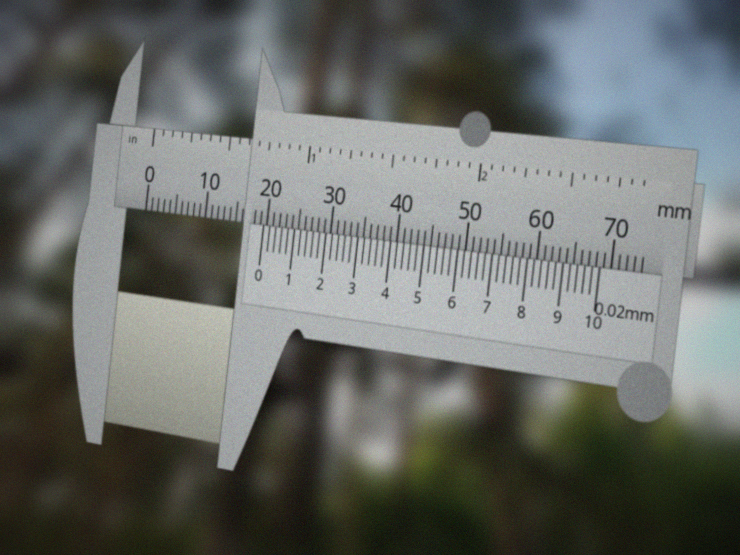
**19.5** mm
